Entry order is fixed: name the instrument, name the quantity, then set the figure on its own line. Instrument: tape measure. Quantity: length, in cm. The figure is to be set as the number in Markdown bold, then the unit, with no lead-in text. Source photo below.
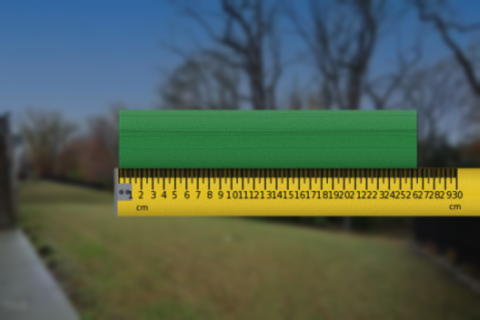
**26.5** cm
